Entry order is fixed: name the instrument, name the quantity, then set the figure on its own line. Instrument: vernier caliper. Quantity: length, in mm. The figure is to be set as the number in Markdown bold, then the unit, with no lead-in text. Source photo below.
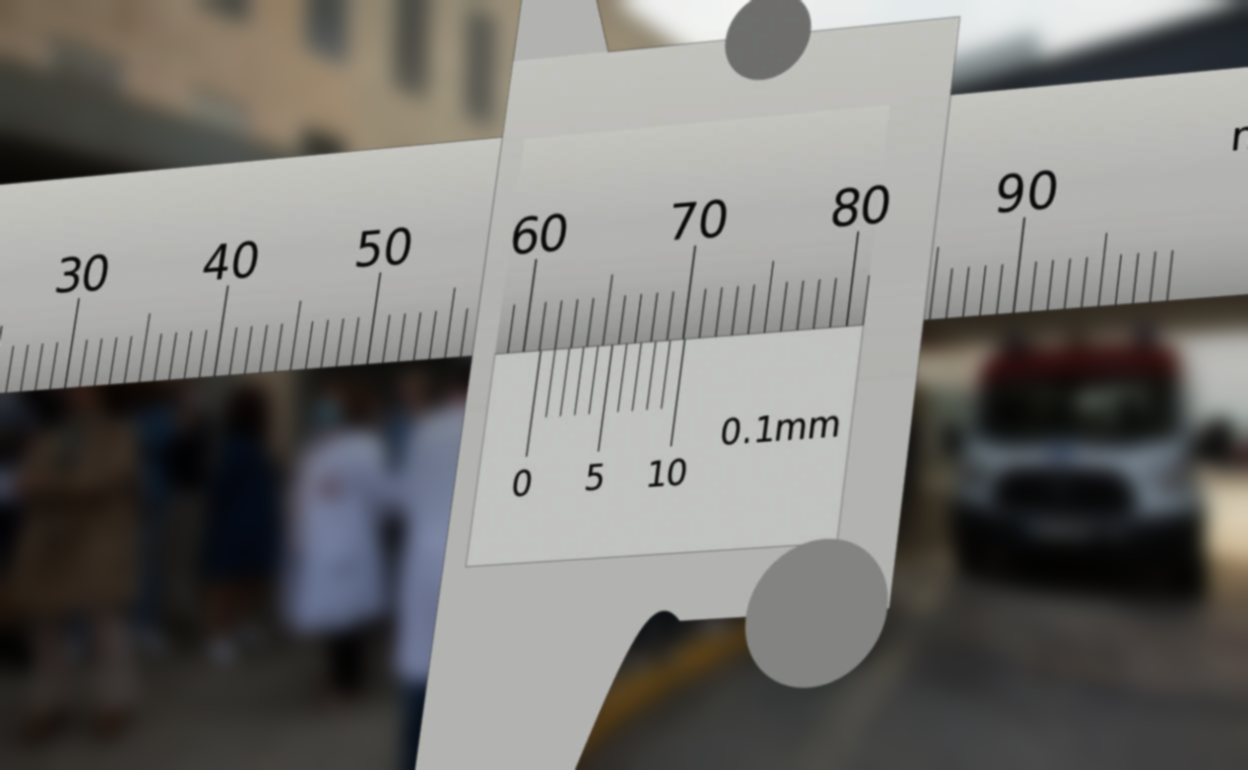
**61.1** mm
